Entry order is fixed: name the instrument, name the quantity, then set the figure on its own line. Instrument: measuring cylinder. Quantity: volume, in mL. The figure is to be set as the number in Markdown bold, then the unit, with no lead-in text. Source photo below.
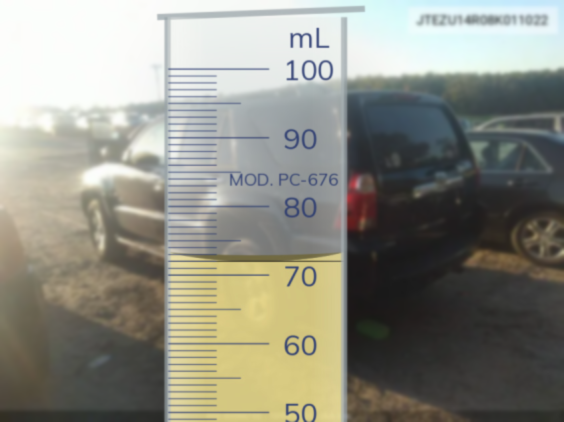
**72** mL
